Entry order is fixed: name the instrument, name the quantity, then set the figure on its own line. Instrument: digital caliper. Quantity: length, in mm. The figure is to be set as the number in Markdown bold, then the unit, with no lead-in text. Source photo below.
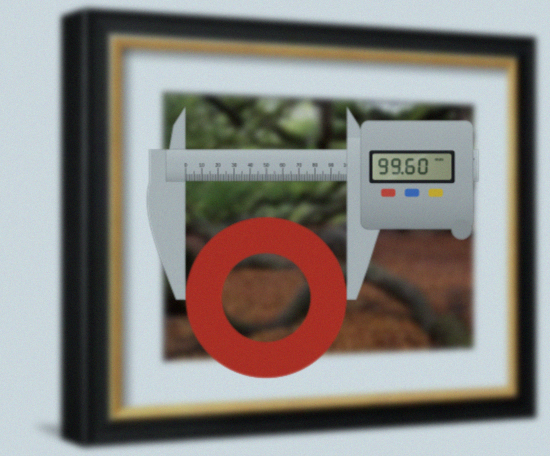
**99.60** mm
